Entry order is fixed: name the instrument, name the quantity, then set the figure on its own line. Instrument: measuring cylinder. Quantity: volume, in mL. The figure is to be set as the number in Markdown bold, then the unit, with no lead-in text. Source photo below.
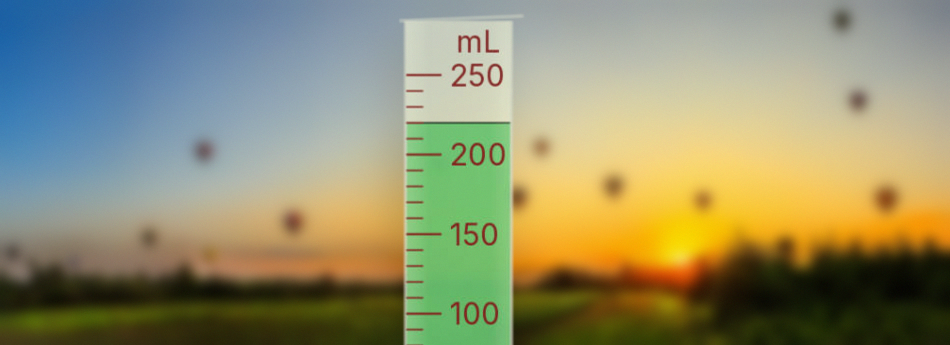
**220** mL
